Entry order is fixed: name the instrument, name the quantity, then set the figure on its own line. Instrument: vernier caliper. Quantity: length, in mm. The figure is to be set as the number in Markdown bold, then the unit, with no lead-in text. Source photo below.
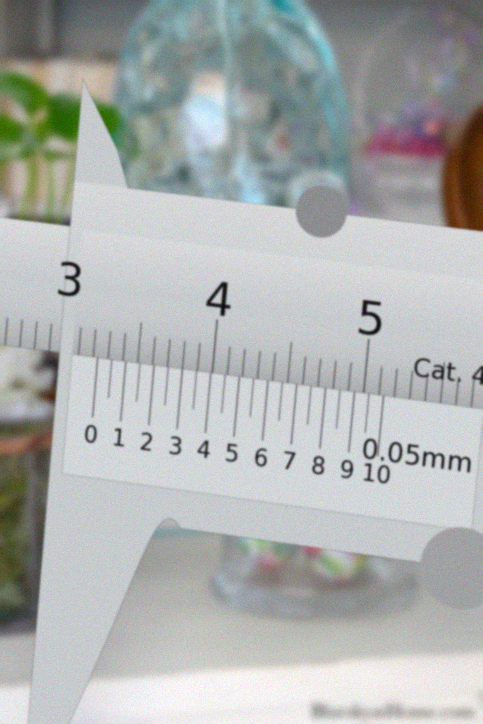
**32.3** mm
